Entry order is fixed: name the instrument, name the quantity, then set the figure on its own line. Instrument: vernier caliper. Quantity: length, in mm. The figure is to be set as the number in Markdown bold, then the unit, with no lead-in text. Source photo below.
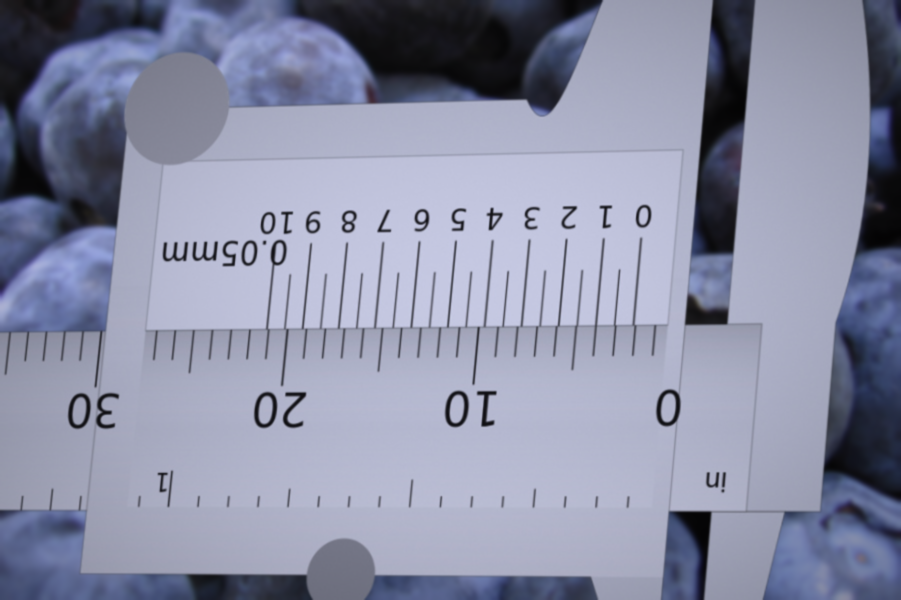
**2.1** mm
